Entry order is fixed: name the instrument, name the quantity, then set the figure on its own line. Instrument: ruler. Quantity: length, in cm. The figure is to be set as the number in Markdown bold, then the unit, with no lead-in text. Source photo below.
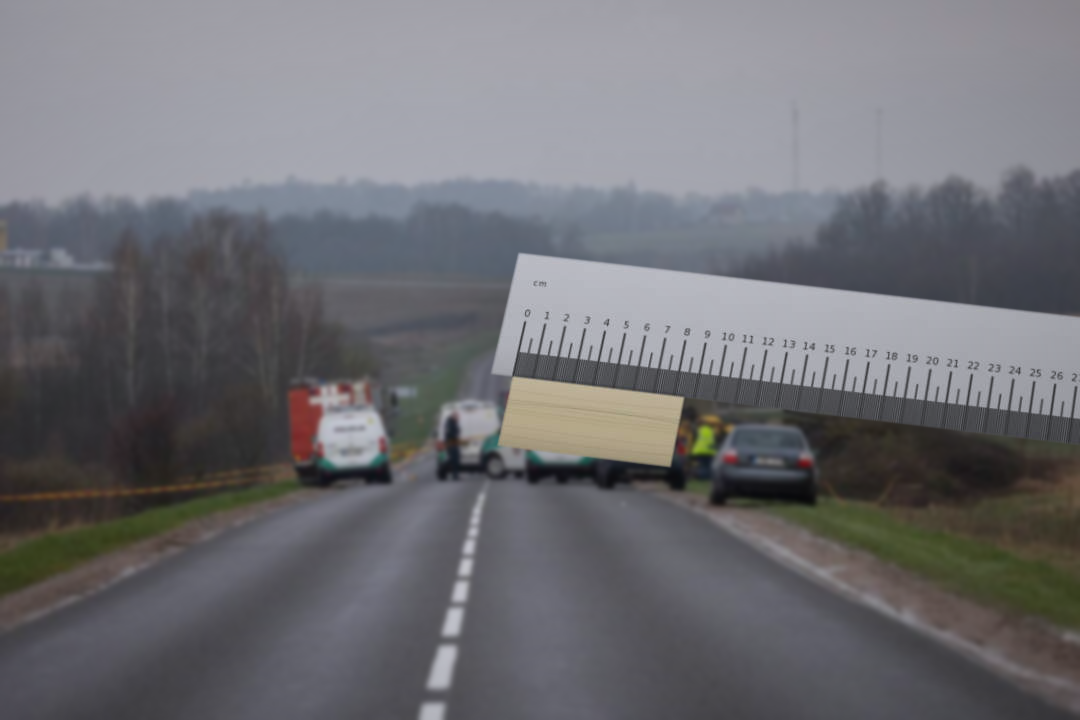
**8.5** cm
